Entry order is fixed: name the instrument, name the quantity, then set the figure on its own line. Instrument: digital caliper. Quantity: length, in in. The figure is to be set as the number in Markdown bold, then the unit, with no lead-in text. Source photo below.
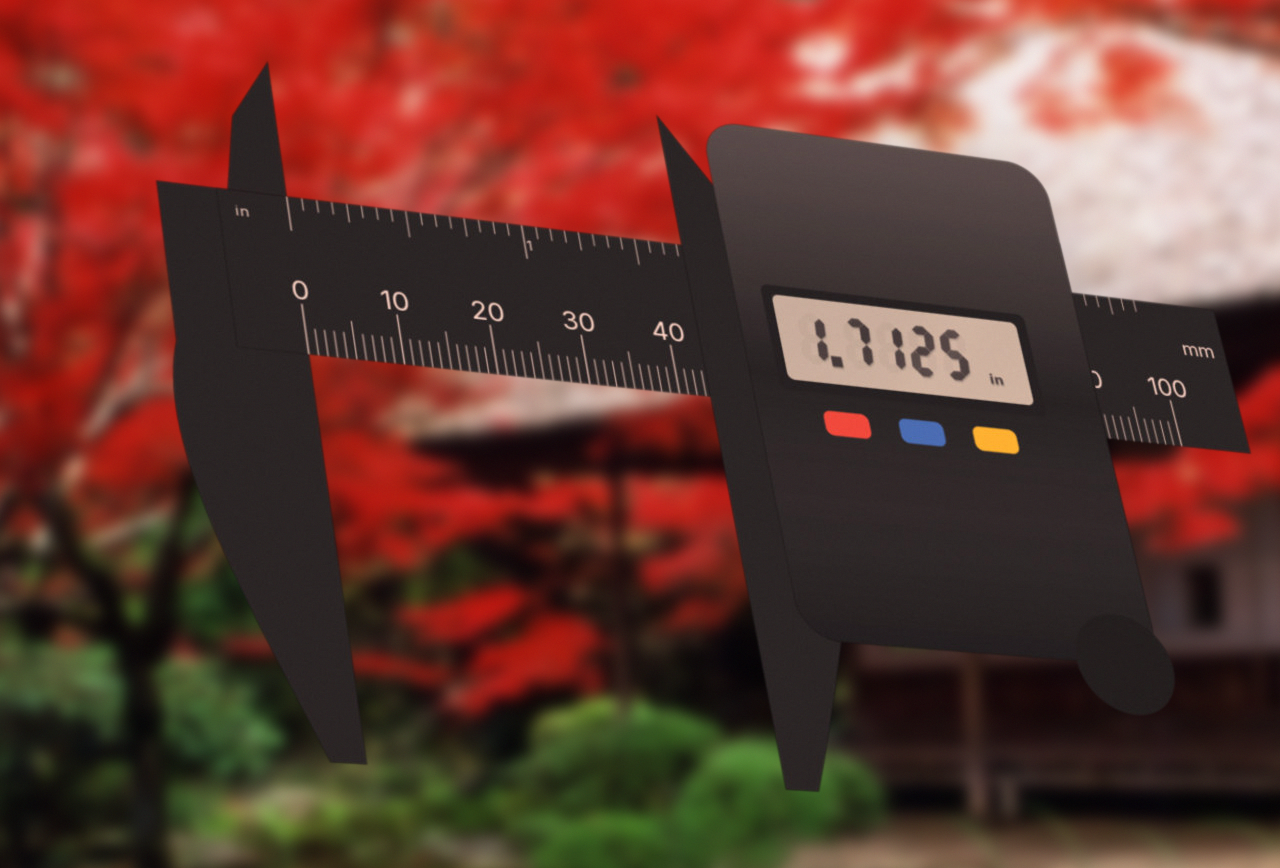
**1.7125** in
